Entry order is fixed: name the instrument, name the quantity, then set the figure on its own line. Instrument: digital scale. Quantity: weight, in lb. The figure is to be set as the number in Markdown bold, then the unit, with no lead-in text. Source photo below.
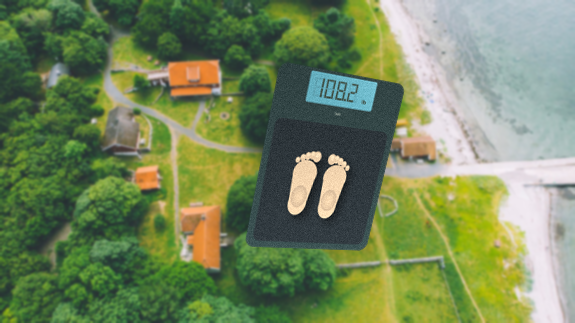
**108.2** lb
